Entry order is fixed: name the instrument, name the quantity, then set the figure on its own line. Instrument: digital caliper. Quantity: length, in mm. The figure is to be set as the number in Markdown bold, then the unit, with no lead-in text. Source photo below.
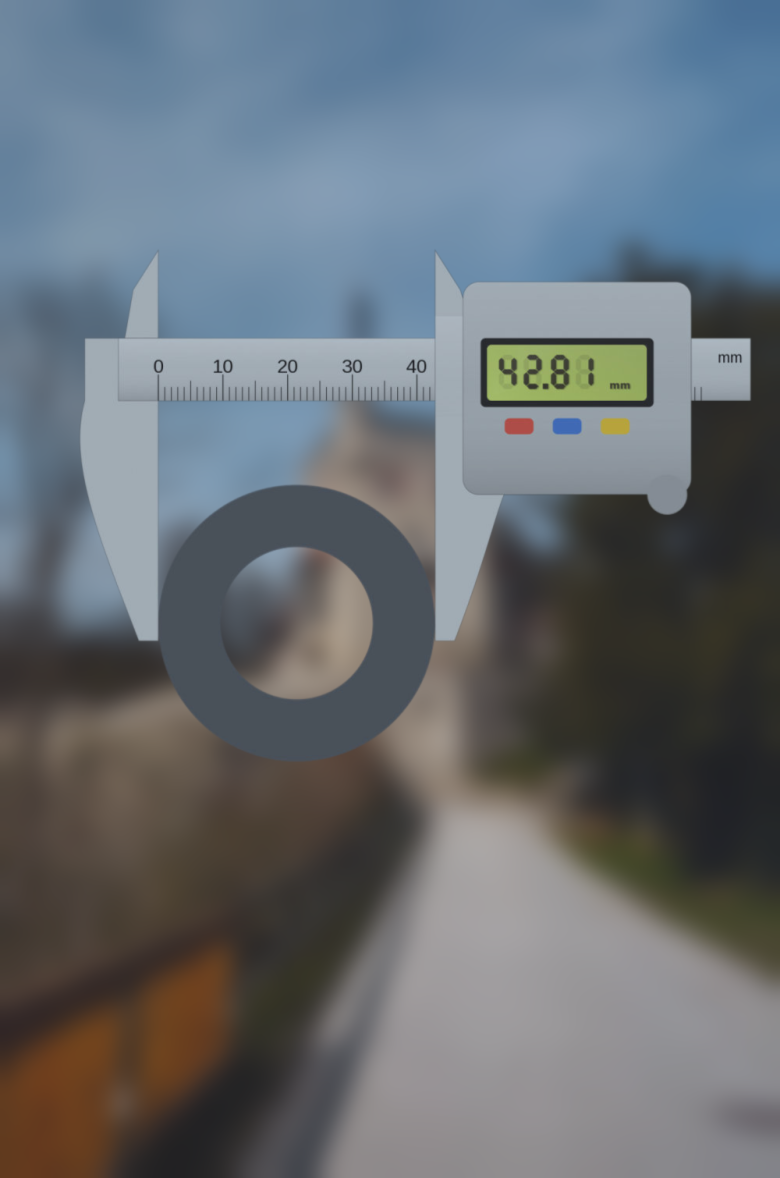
**42.81** mm
